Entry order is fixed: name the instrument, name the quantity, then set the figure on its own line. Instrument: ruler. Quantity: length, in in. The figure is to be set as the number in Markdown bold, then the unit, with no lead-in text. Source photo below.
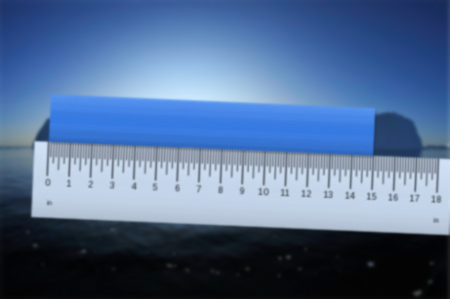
**15** in
